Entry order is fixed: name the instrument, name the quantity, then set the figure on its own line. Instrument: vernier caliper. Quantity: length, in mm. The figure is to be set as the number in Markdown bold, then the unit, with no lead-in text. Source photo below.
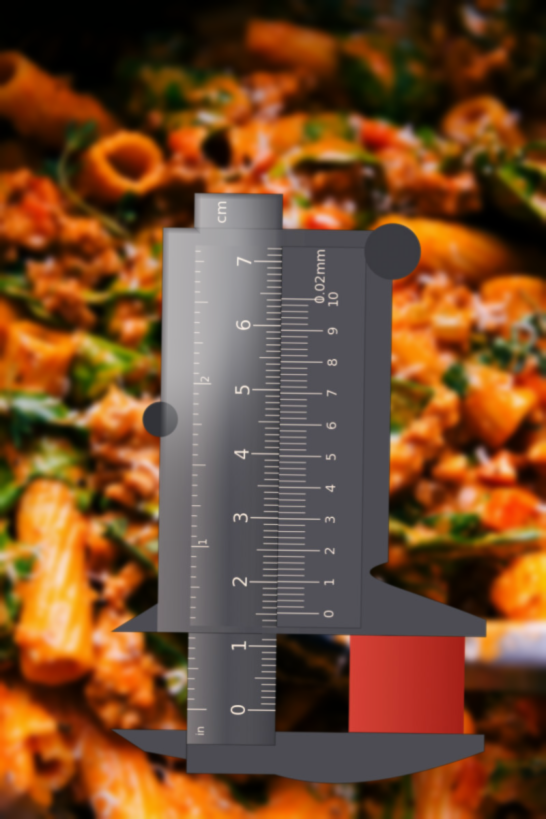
**15.2** mm
